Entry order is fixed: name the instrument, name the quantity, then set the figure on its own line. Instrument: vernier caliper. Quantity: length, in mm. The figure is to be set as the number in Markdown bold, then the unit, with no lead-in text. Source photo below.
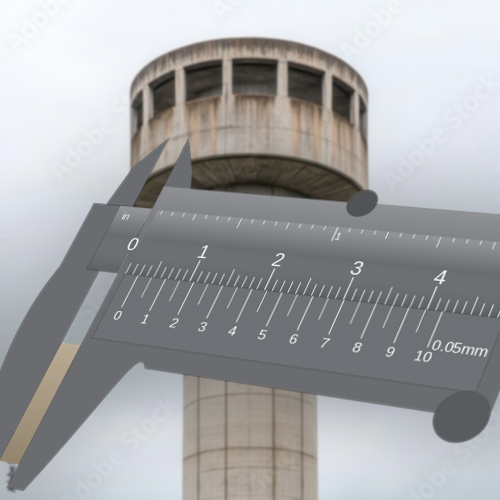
**2.8** mm
